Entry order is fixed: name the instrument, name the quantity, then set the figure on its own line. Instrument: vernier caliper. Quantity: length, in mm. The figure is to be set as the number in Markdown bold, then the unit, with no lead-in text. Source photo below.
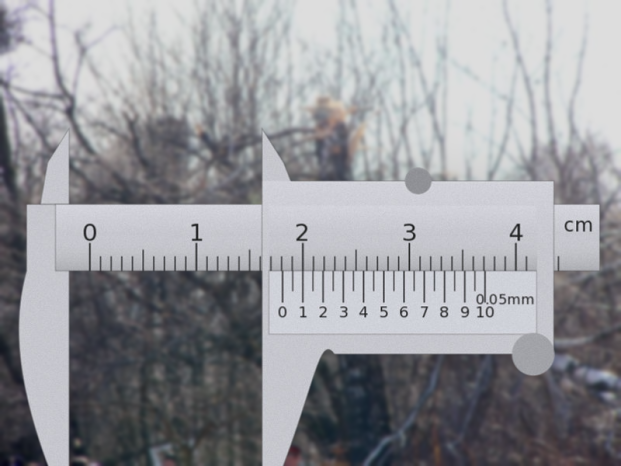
**18.1** mm
